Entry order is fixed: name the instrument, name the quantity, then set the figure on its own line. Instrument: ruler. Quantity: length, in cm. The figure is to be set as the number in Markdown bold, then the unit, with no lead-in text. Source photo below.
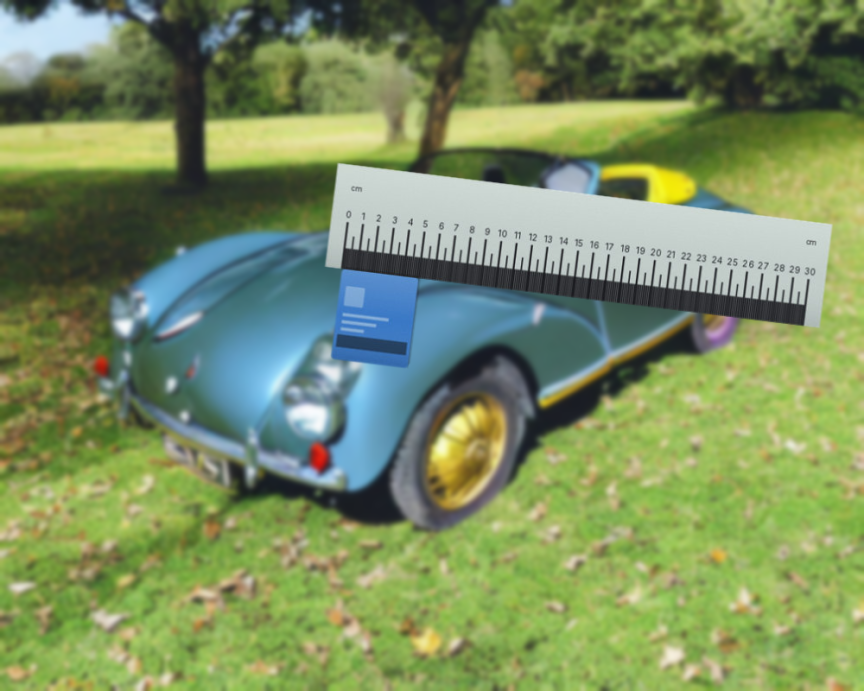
**5** cm
